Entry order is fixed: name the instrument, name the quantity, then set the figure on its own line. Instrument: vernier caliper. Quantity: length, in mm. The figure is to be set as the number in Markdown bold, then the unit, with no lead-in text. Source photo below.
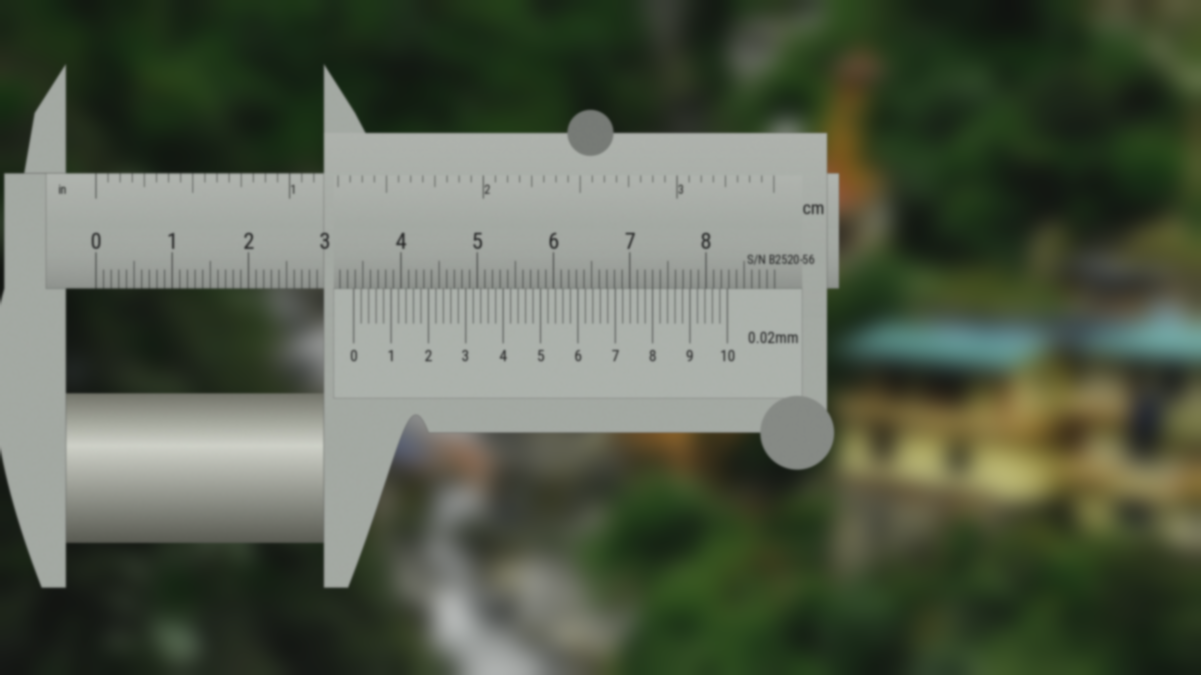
**33.8** mm
